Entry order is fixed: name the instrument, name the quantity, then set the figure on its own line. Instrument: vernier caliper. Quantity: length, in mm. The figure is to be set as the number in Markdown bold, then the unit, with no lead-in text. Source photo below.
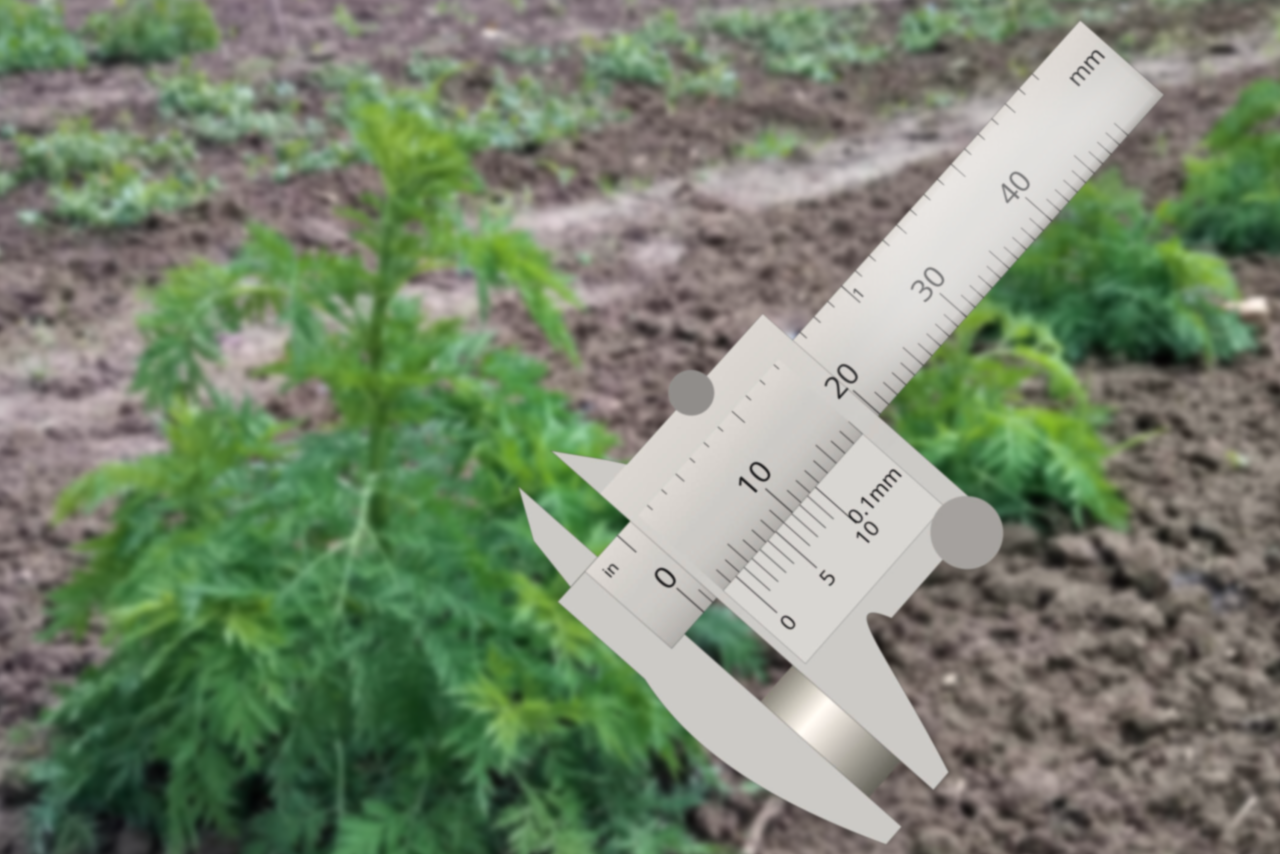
**3.6** mm
